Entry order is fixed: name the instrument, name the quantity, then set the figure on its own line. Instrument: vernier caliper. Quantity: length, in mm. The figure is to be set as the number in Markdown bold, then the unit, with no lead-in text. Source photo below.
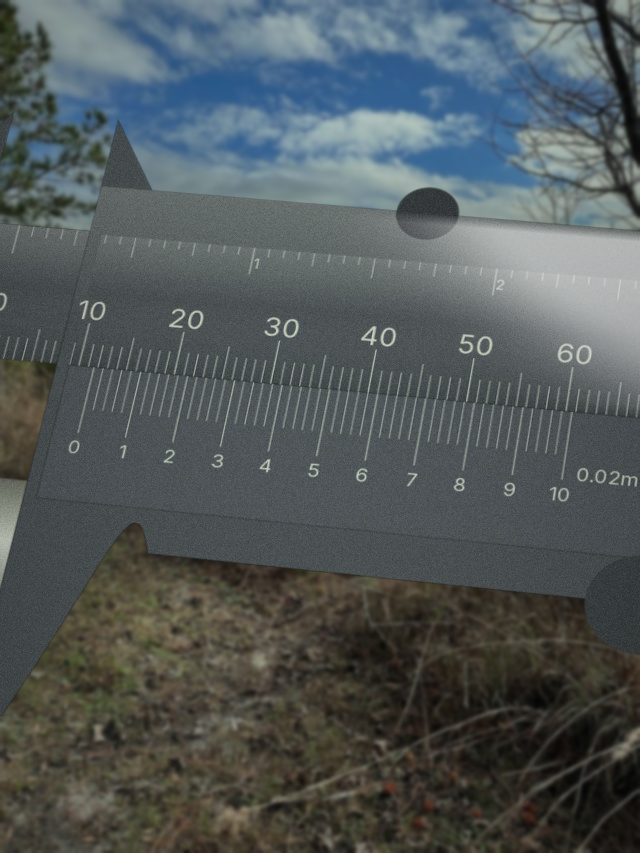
**11.6** mm
